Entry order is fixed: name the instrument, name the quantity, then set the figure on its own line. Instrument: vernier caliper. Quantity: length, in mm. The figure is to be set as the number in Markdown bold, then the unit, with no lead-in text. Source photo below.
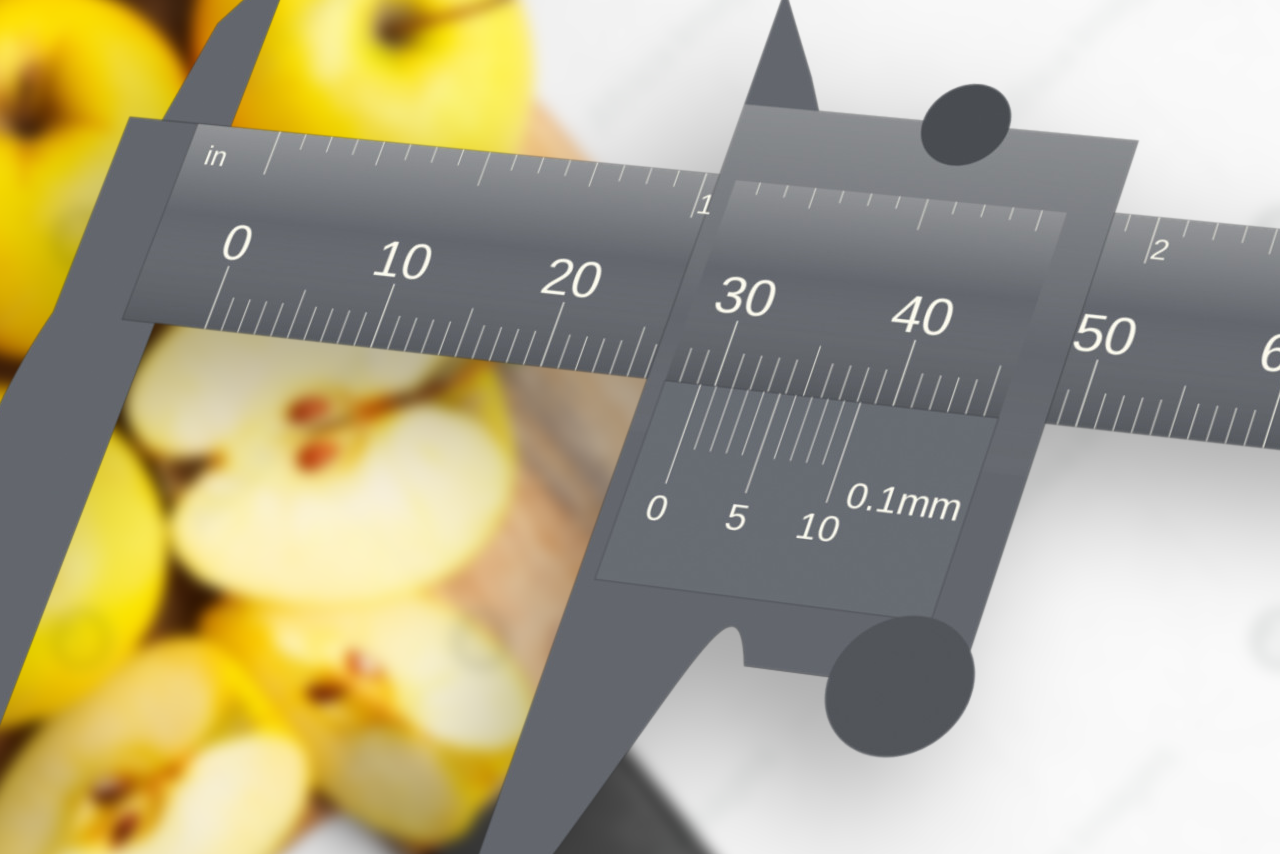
**29.2** mm
